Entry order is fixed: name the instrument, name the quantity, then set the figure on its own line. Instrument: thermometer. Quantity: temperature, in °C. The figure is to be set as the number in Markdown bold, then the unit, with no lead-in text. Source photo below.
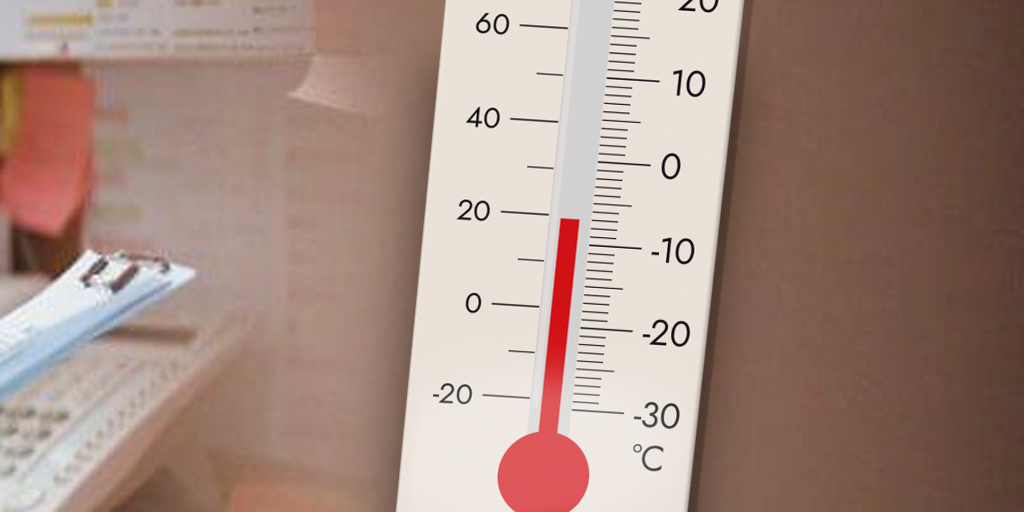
**-7** °C
